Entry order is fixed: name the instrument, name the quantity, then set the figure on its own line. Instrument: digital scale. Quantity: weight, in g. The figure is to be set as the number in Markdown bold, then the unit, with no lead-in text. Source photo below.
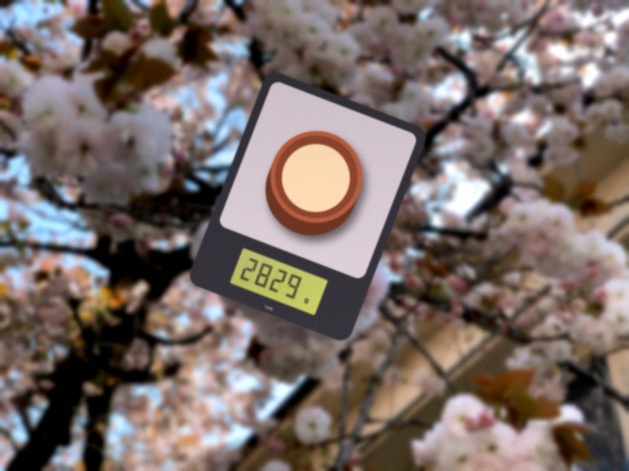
**2829** g
